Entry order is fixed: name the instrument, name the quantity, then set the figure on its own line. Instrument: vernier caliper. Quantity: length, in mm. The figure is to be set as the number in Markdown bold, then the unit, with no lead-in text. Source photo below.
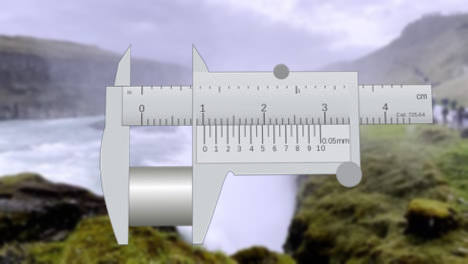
**10.2** mm
